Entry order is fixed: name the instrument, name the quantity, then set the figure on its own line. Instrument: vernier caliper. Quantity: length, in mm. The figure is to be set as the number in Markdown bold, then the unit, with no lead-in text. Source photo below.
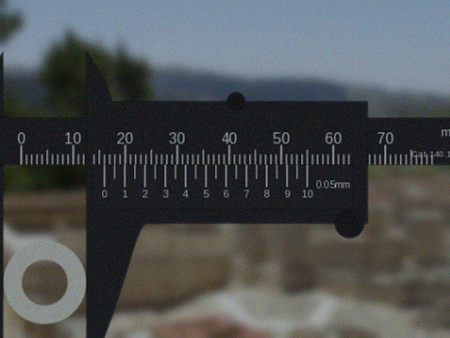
**16.0** mm
